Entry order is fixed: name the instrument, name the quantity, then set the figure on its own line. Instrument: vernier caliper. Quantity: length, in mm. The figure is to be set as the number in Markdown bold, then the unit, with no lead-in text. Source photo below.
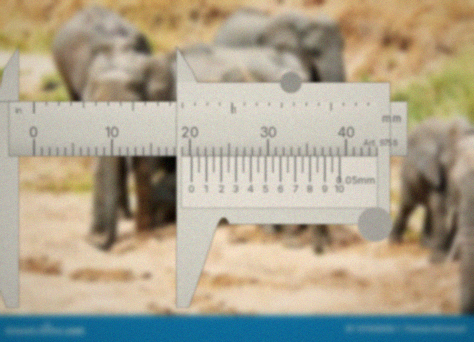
**20.2** mm
